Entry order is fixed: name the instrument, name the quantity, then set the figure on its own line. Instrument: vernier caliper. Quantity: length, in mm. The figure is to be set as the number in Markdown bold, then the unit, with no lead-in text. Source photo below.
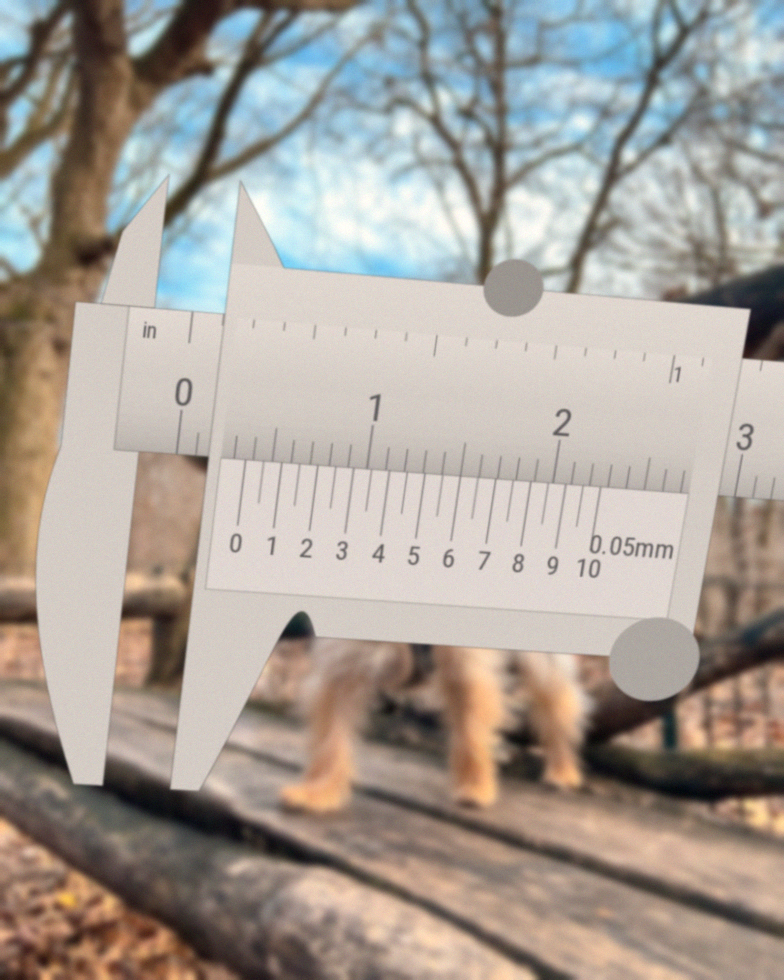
**3.6** mm
